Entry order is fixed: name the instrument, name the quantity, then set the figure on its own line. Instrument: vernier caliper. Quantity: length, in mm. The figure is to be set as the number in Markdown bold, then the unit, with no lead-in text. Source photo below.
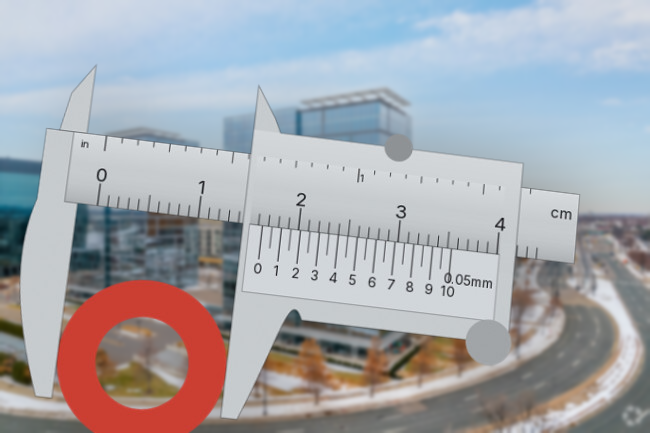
**16.4** mm
